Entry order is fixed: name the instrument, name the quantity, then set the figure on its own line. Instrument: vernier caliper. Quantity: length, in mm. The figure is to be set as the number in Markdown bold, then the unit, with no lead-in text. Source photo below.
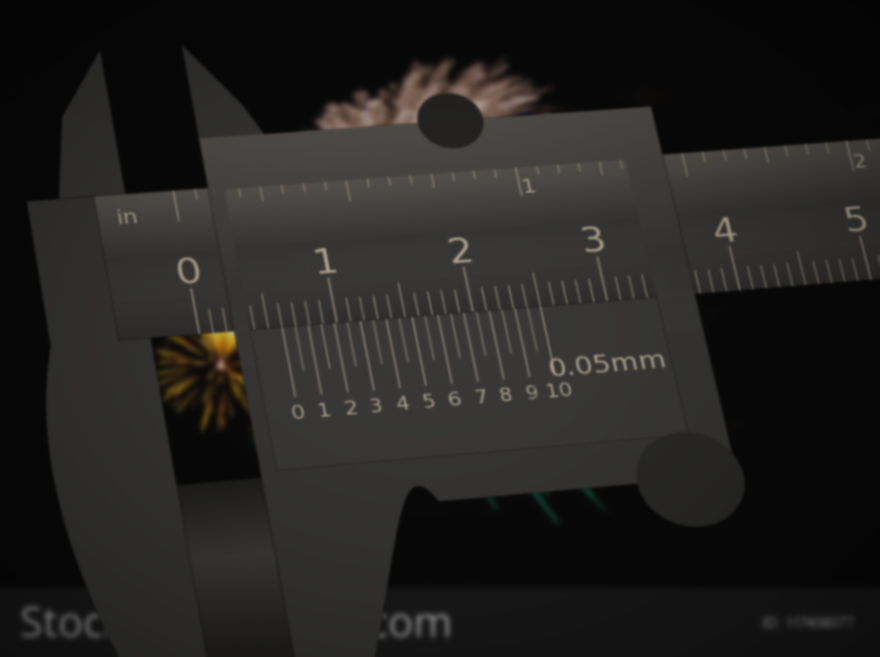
**6.0** mm
